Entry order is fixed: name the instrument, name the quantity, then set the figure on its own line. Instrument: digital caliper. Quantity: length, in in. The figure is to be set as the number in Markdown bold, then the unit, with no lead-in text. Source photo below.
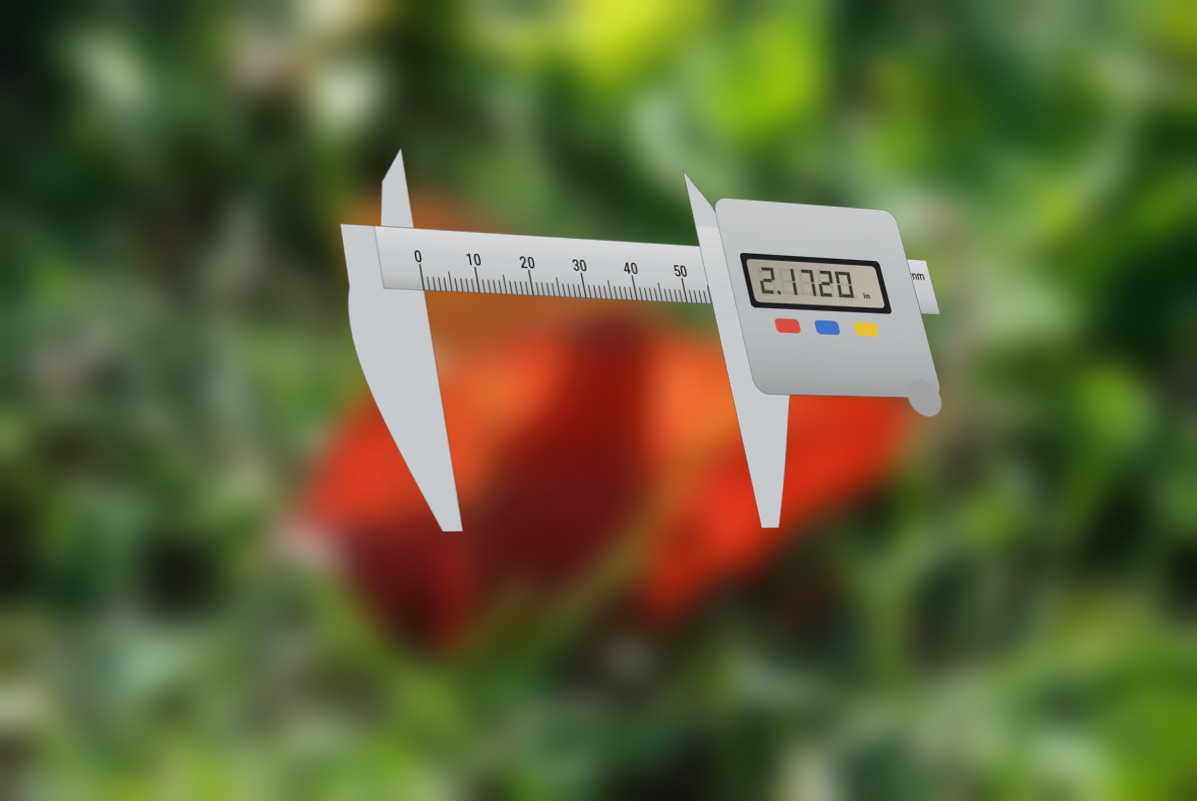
**2.1720** in
